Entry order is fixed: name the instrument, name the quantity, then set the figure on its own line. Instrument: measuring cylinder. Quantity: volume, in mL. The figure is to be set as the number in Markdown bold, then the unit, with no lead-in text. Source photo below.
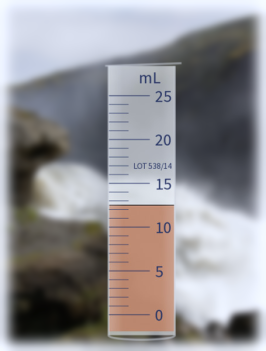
**12.5** mL
